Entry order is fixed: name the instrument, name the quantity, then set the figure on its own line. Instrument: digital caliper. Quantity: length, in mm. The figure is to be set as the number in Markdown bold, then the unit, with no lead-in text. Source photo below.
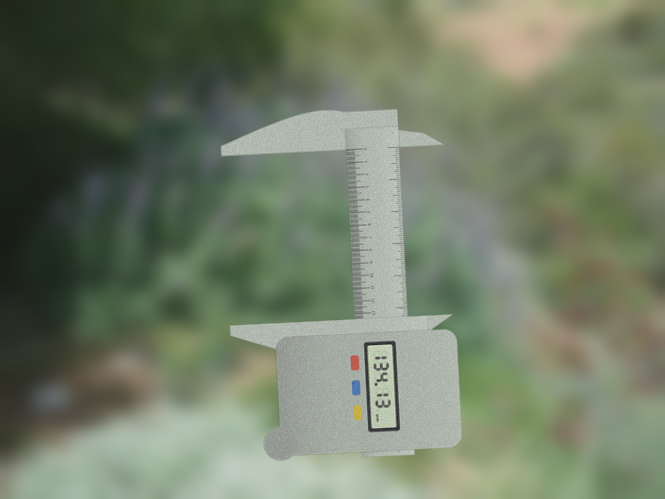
**134.13** mm
